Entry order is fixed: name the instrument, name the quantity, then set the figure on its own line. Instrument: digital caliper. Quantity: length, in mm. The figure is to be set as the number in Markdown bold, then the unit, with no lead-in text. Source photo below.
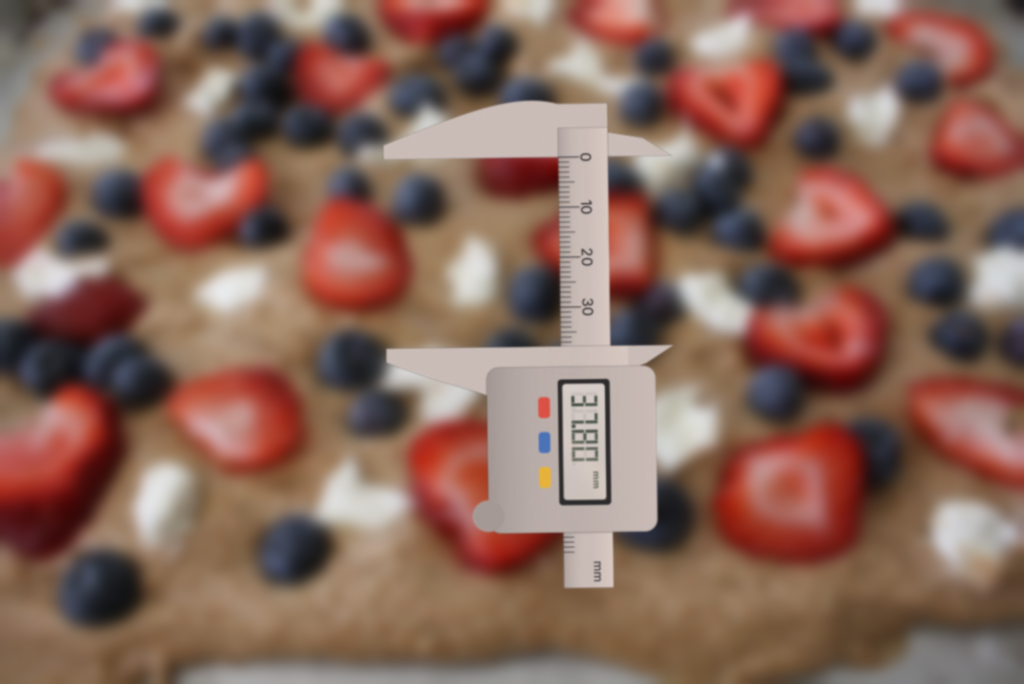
**37.80** mm
